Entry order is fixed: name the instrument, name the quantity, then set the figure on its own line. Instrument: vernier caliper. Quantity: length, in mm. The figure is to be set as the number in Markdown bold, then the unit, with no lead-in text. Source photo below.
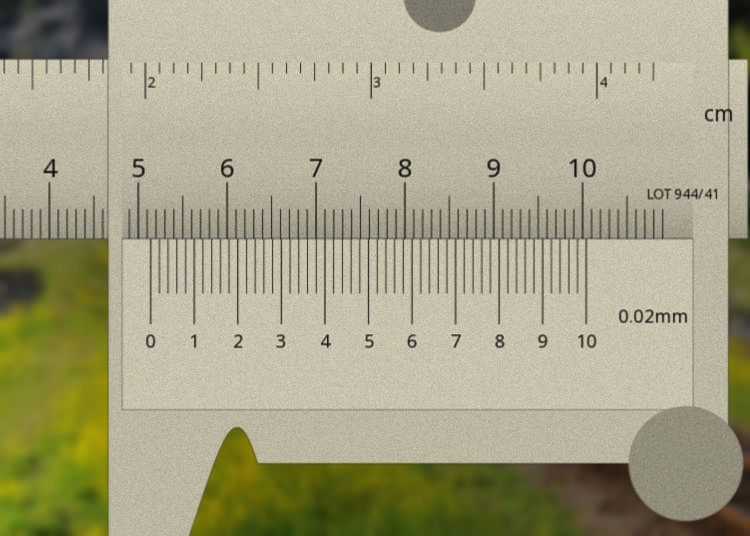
**51.4** mm
